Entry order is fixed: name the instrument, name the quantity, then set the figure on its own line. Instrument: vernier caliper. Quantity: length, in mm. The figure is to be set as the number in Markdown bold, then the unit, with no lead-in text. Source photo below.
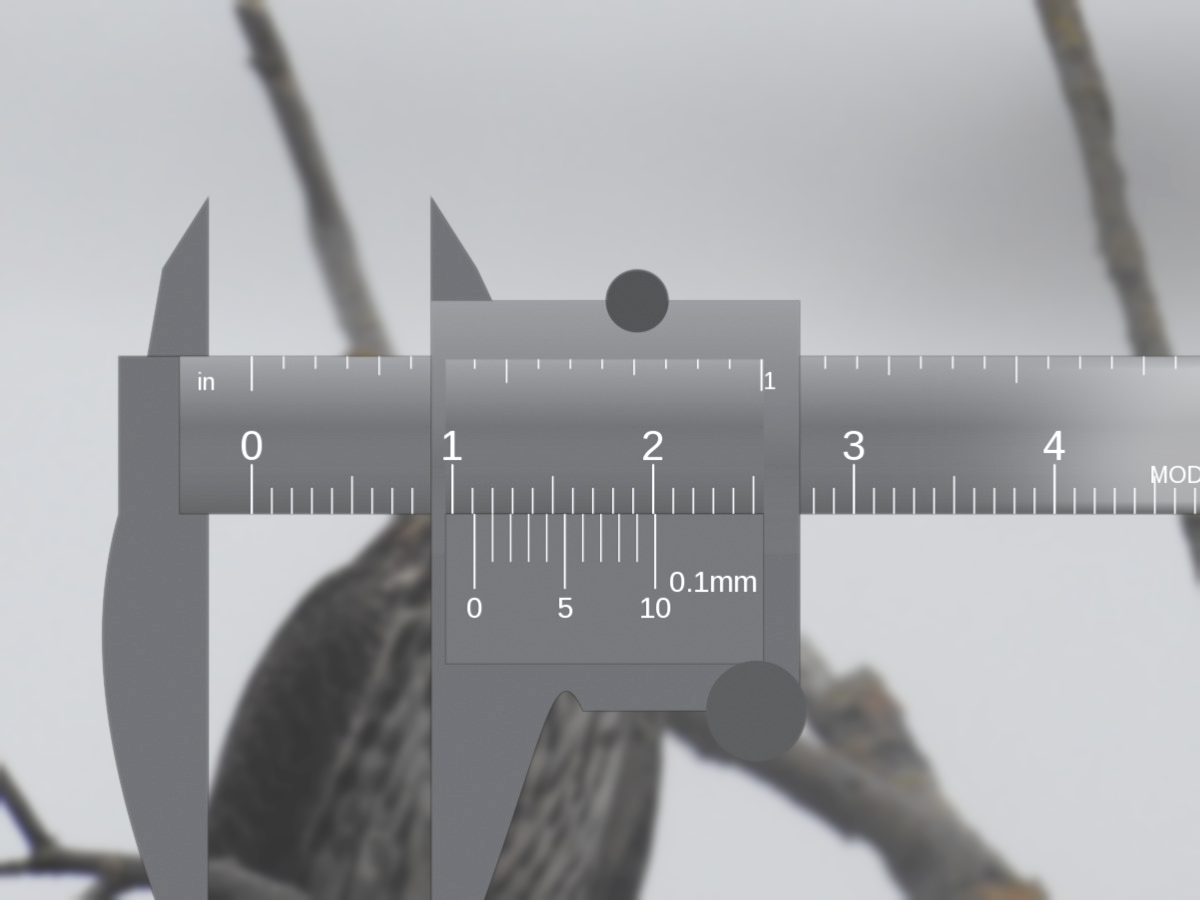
**11.1** mm
